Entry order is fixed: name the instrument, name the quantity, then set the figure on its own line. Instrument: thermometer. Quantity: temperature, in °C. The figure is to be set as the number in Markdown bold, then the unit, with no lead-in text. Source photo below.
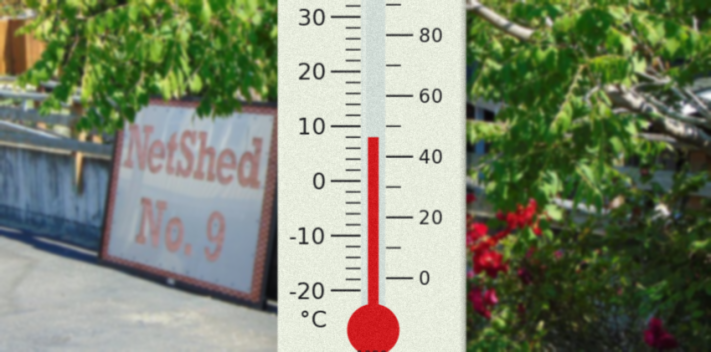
**8** °C
